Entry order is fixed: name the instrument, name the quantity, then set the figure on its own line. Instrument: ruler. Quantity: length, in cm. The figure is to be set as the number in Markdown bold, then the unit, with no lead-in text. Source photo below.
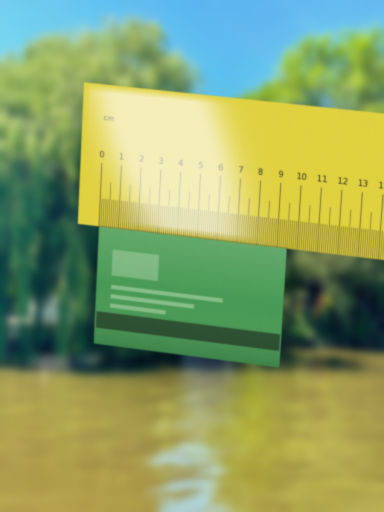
**9.5** cm
